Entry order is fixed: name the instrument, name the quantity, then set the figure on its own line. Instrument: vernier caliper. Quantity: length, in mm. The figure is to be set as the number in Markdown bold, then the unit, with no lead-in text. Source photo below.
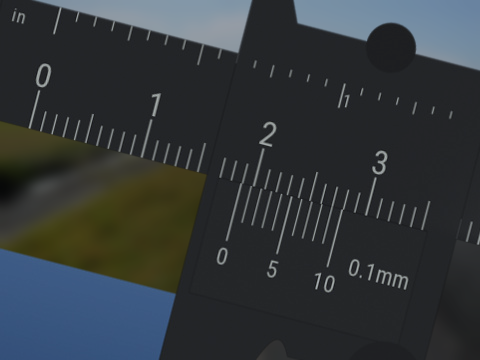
**18.9** mm
